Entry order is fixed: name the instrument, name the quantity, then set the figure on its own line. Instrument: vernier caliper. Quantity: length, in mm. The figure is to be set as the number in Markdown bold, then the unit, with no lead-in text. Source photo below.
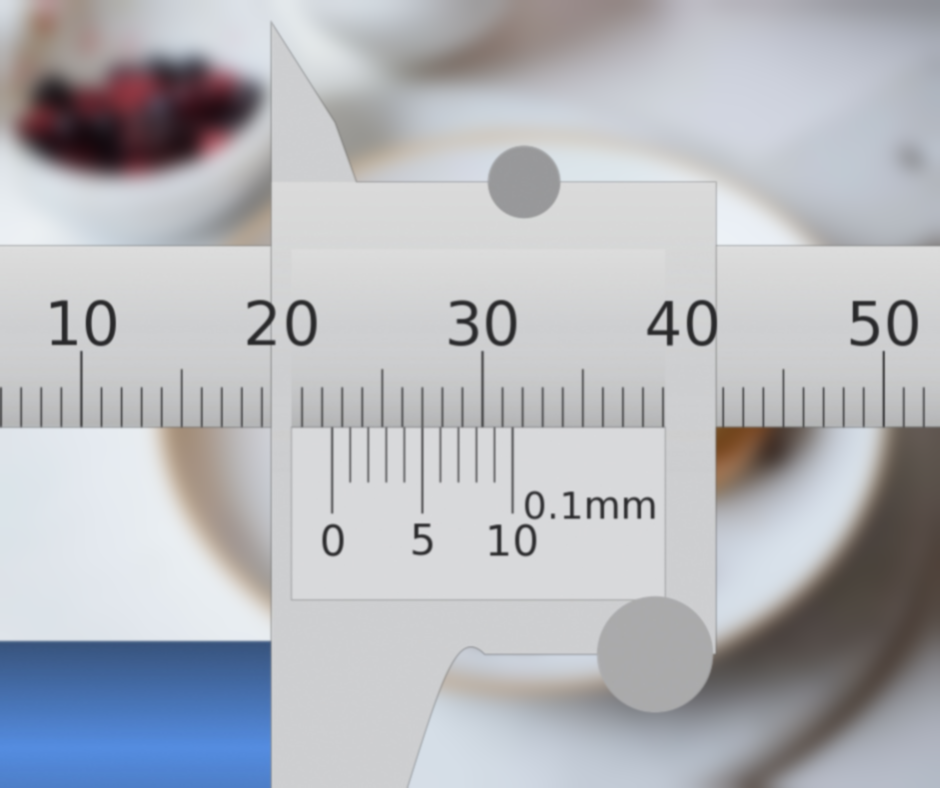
**22.5** mm
